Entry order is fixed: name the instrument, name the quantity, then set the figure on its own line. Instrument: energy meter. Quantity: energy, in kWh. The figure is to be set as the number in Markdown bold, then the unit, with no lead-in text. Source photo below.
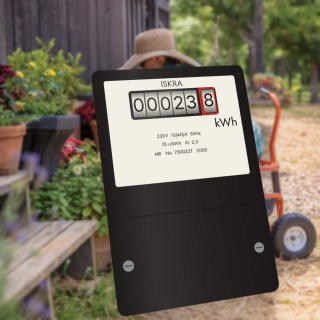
**23.8** kWh
